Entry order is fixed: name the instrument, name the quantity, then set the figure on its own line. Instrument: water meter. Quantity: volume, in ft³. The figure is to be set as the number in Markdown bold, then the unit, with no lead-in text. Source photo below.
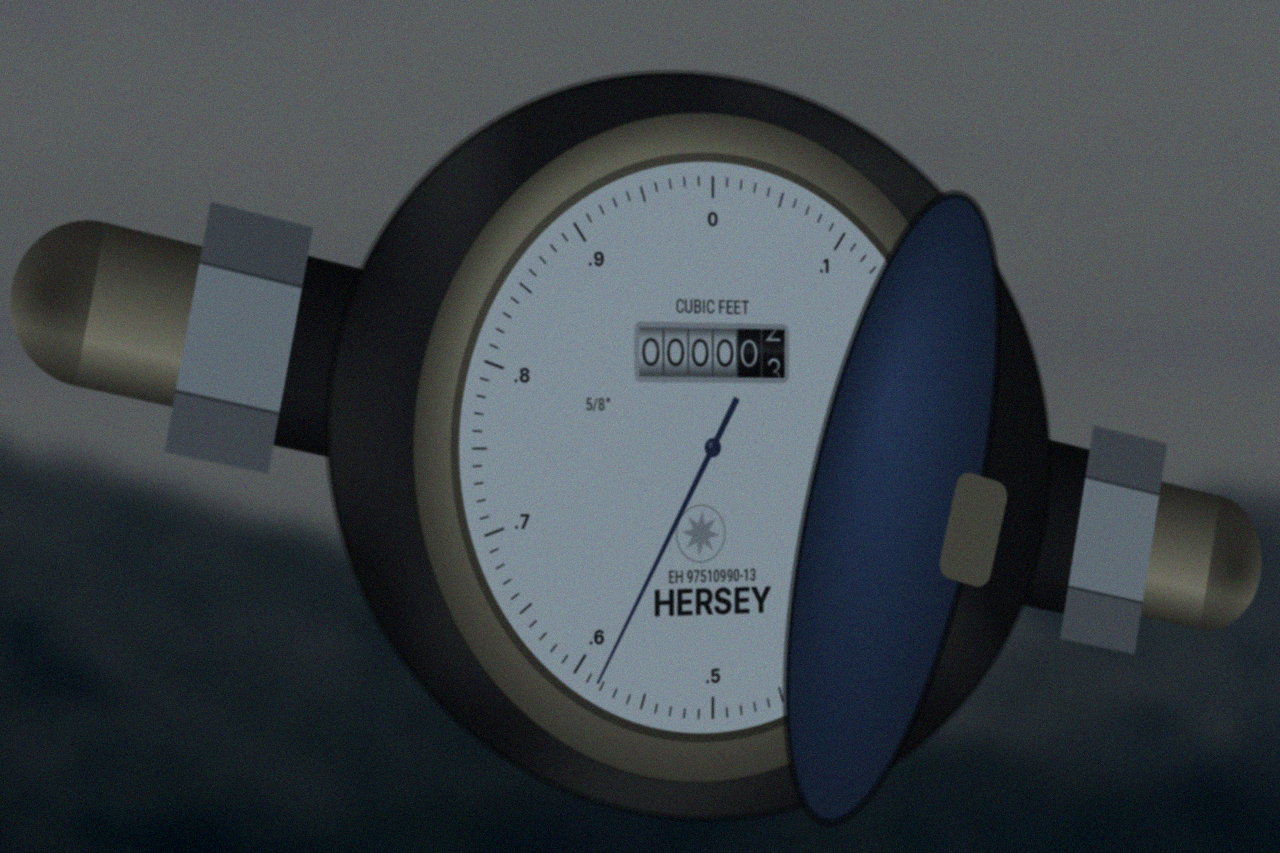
**2.58** ft³
